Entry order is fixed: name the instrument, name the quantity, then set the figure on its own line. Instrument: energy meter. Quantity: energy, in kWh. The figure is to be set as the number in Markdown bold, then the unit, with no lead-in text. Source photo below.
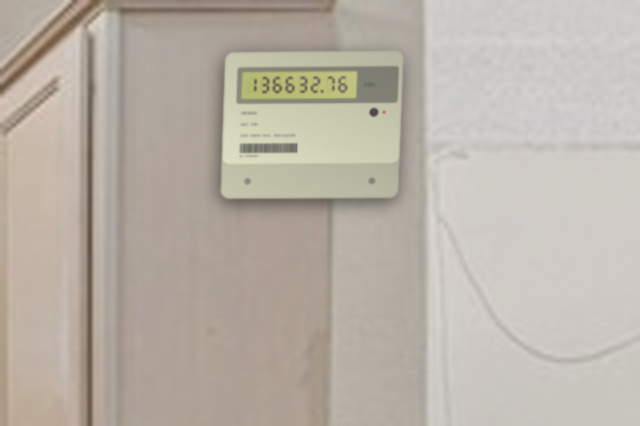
**136632.76** kWh
